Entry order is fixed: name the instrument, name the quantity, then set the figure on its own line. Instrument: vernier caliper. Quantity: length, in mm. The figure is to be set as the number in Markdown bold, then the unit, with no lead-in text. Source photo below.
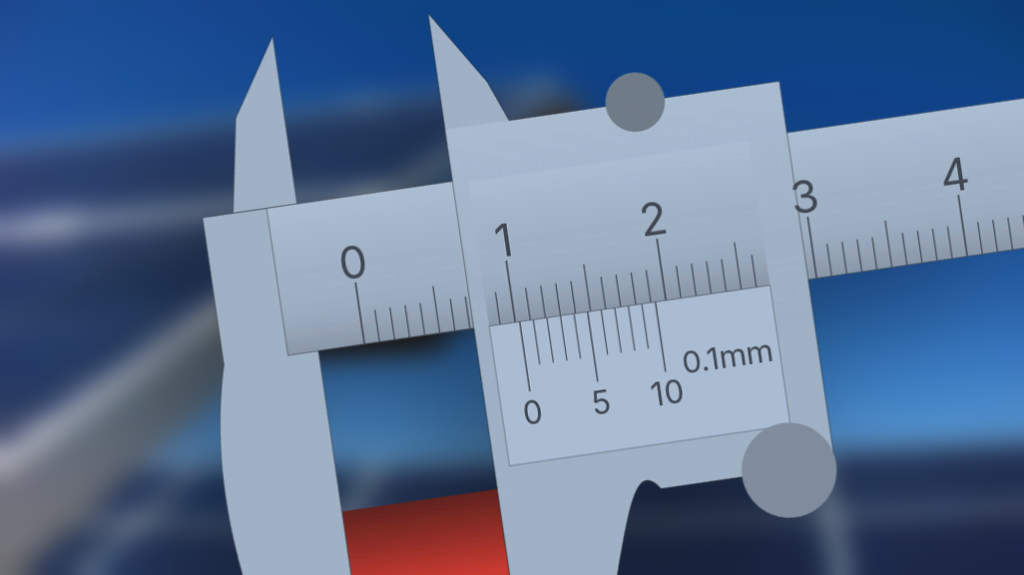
**10.3** mm
